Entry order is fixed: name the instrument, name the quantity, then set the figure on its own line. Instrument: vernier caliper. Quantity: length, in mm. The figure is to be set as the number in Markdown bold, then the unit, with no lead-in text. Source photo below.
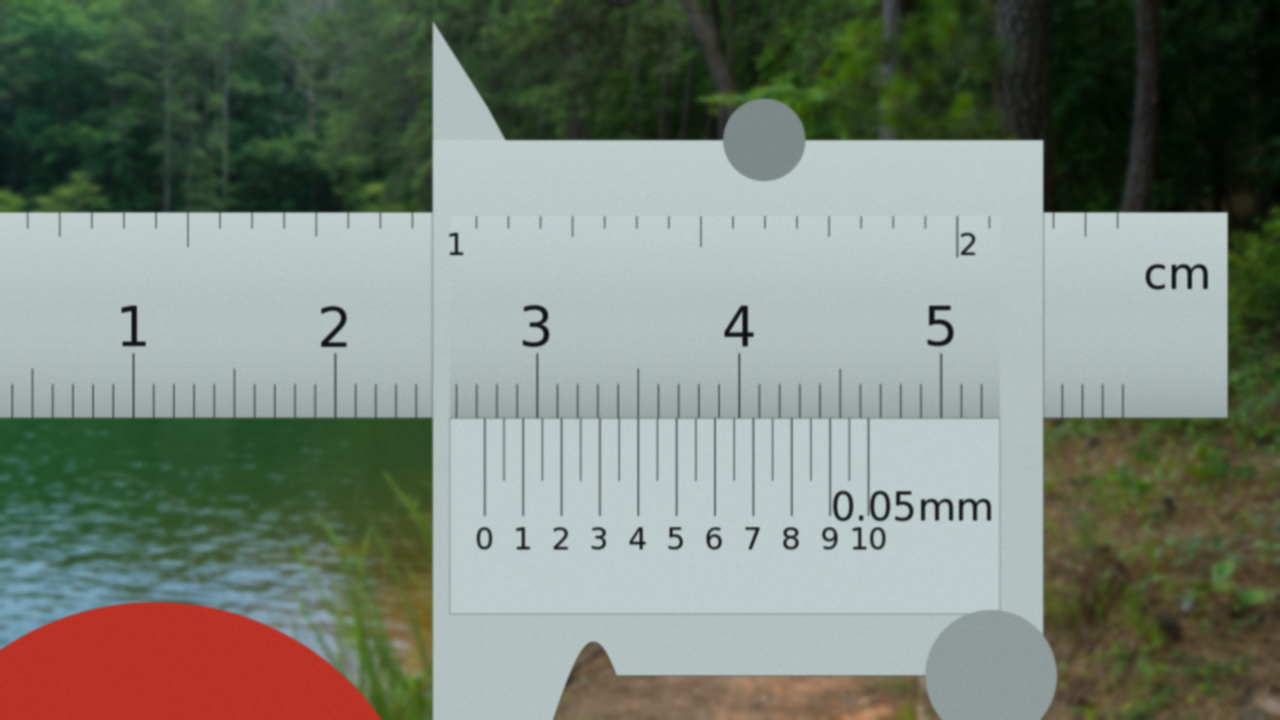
**27.4** mm
